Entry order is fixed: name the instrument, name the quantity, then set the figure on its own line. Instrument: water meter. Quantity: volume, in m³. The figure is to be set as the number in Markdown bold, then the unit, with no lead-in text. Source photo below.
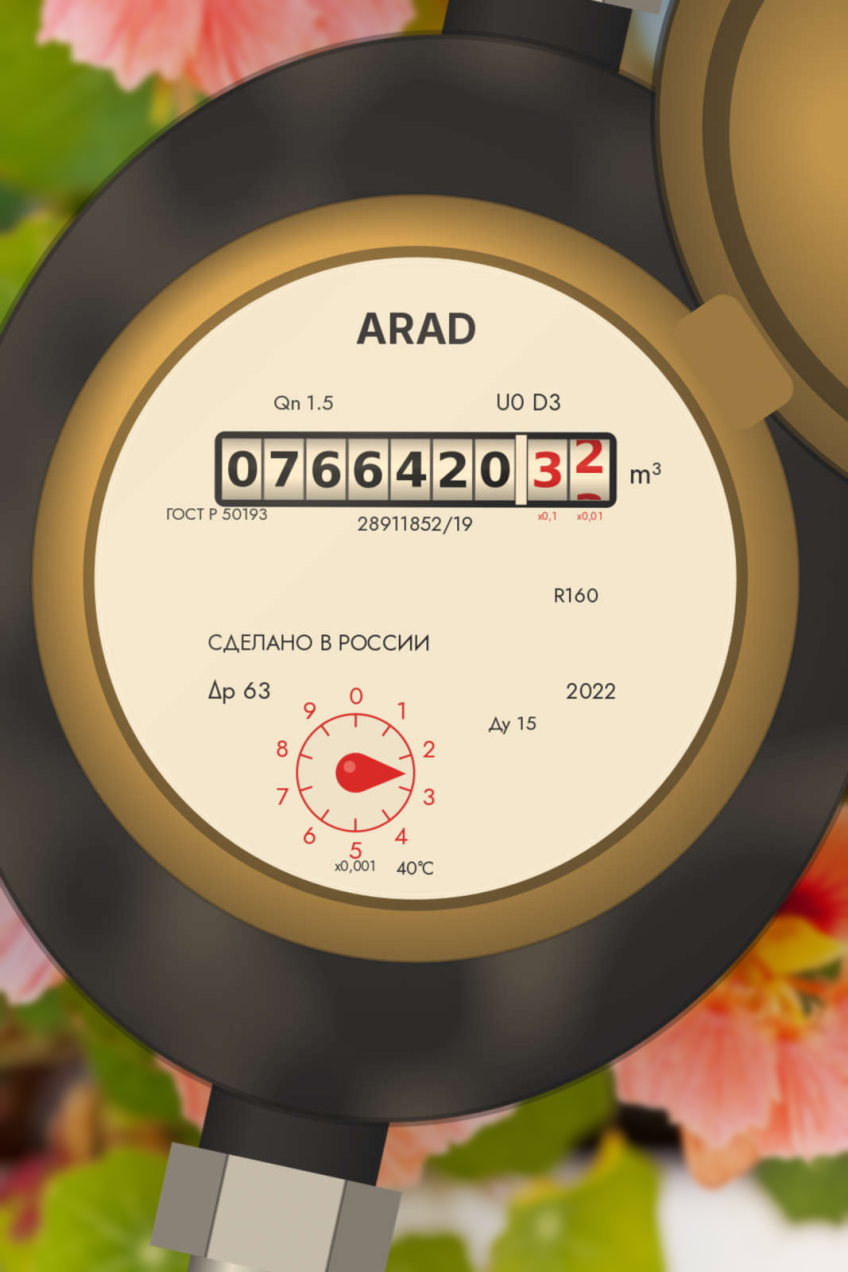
**766420.322** m³
